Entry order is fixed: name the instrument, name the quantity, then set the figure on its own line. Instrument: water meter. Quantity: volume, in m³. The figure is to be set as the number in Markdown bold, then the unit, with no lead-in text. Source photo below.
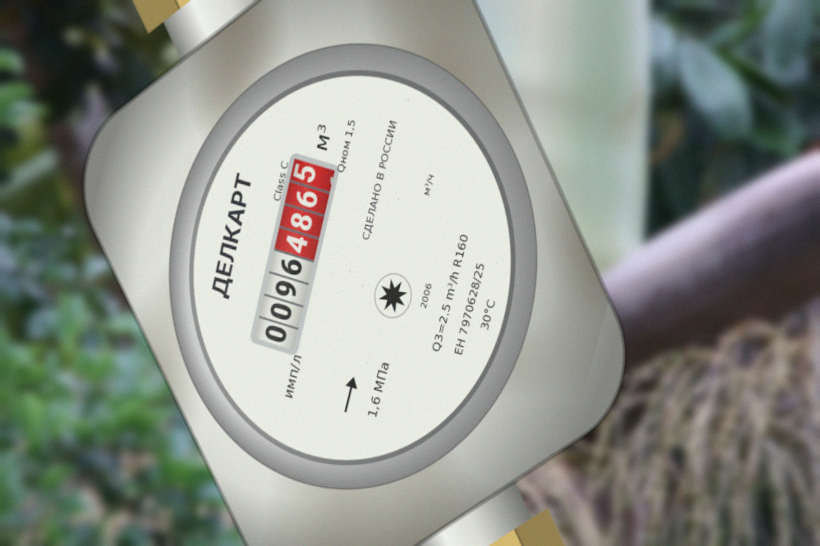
**96.4865** m³
